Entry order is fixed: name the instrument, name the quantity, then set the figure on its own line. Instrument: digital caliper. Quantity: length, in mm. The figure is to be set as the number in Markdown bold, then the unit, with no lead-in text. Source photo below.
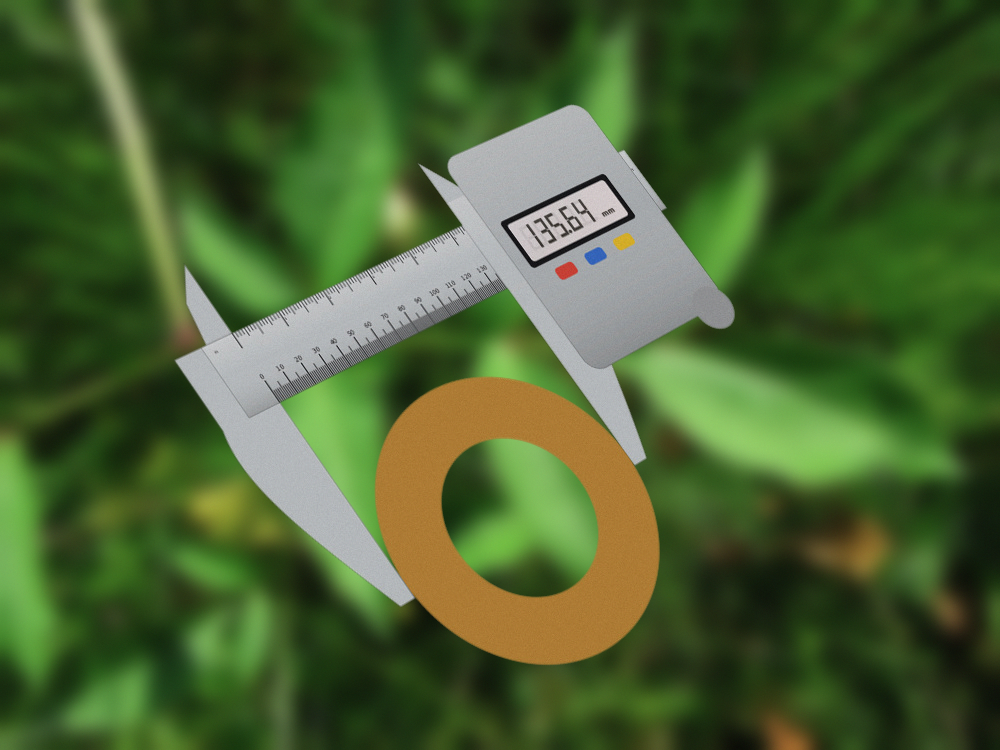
**135.64** mm
